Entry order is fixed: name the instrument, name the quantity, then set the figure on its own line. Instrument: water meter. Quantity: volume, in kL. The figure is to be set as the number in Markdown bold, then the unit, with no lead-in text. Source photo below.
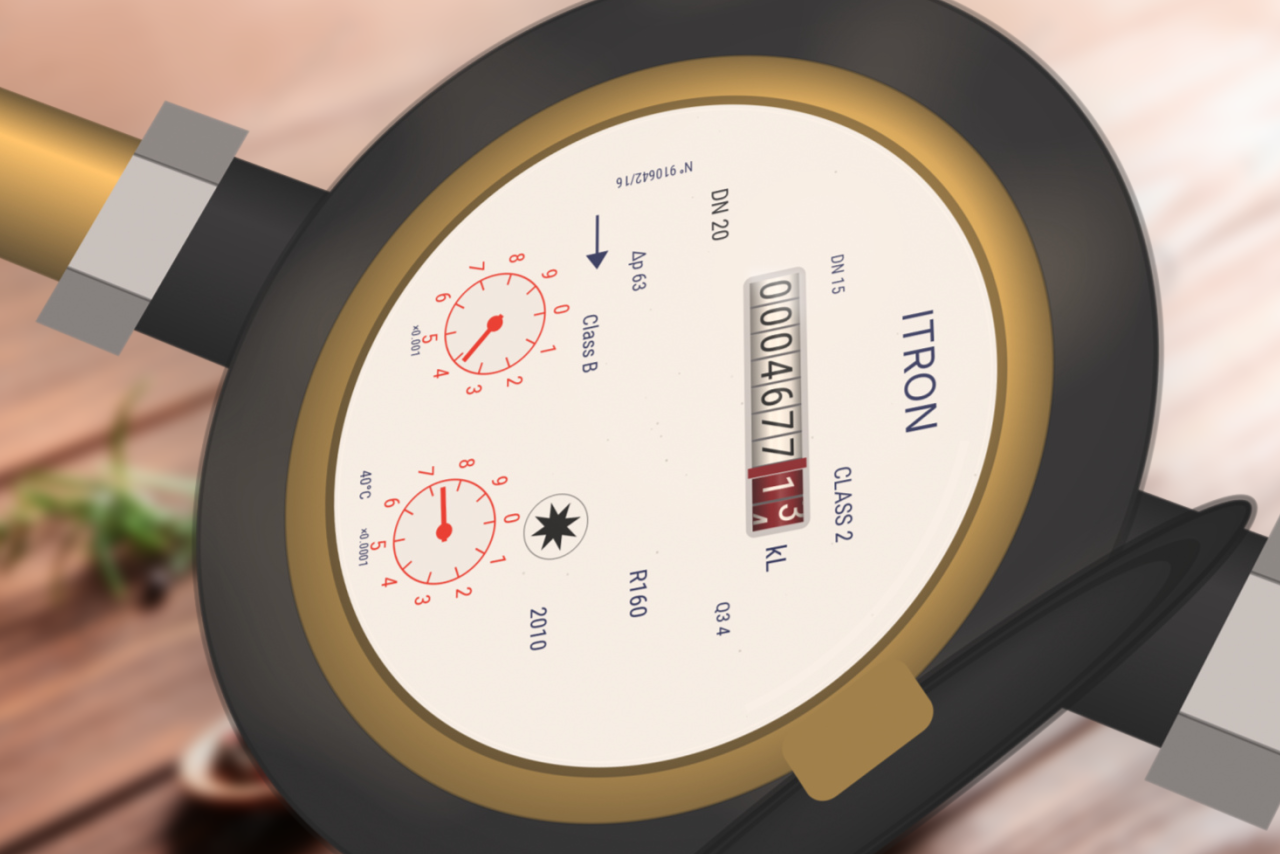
**4677.1337** kL
